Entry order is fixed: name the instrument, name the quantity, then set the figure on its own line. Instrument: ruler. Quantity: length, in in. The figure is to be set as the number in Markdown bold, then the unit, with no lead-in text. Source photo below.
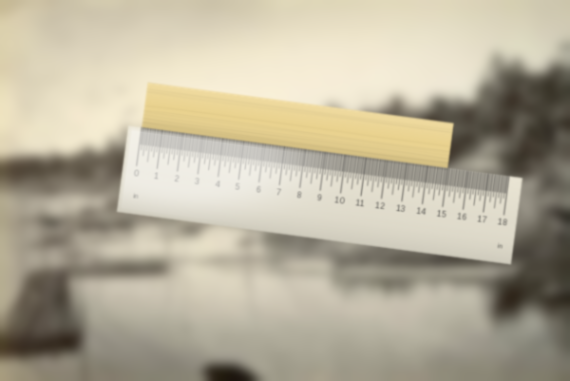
**15** in
